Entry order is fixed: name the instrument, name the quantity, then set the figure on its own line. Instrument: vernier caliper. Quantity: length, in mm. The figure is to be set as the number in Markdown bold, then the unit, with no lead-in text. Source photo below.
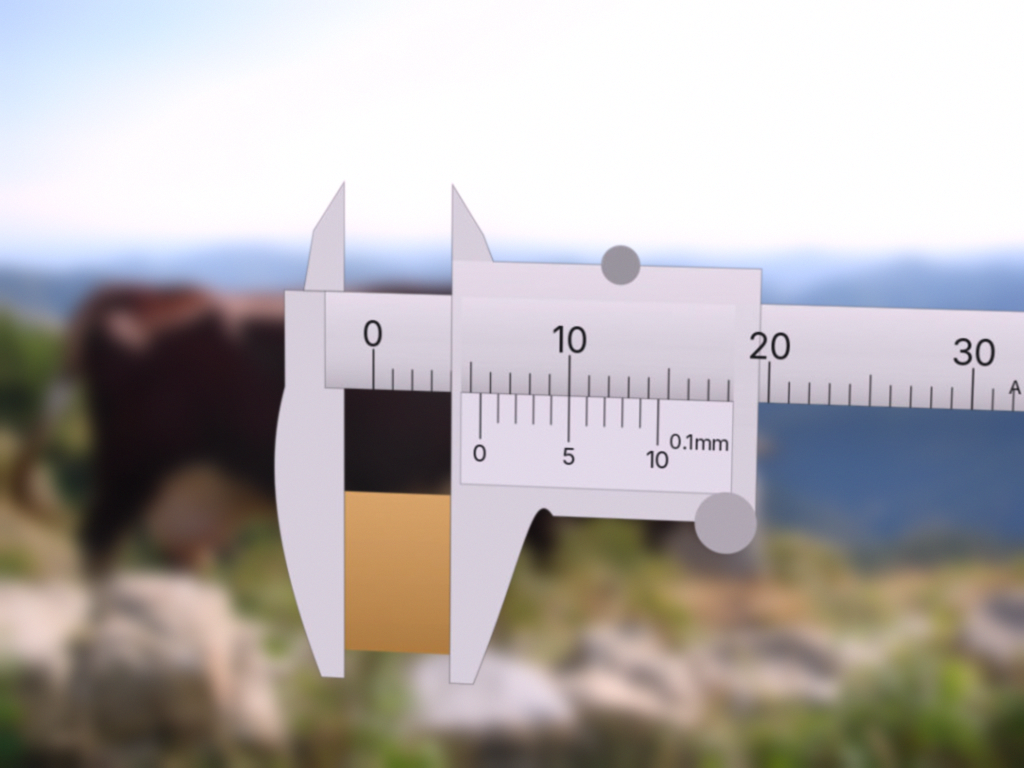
**5.5** mm
